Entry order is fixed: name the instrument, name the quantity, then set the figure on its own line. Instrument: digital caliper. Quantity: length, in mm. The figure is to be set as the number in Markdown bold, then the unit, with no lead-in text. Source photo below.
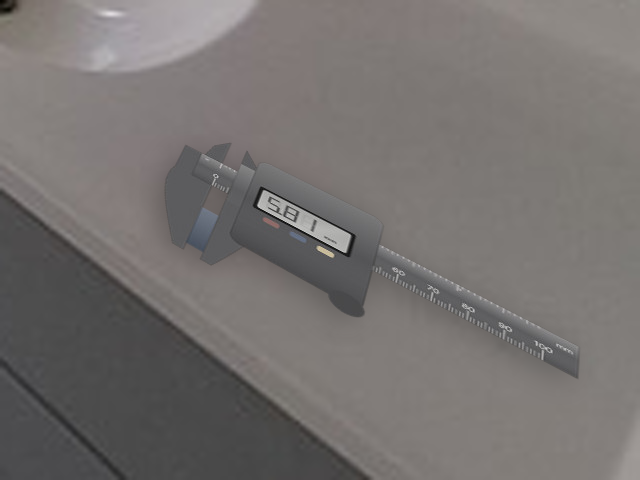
**5.81** mm
